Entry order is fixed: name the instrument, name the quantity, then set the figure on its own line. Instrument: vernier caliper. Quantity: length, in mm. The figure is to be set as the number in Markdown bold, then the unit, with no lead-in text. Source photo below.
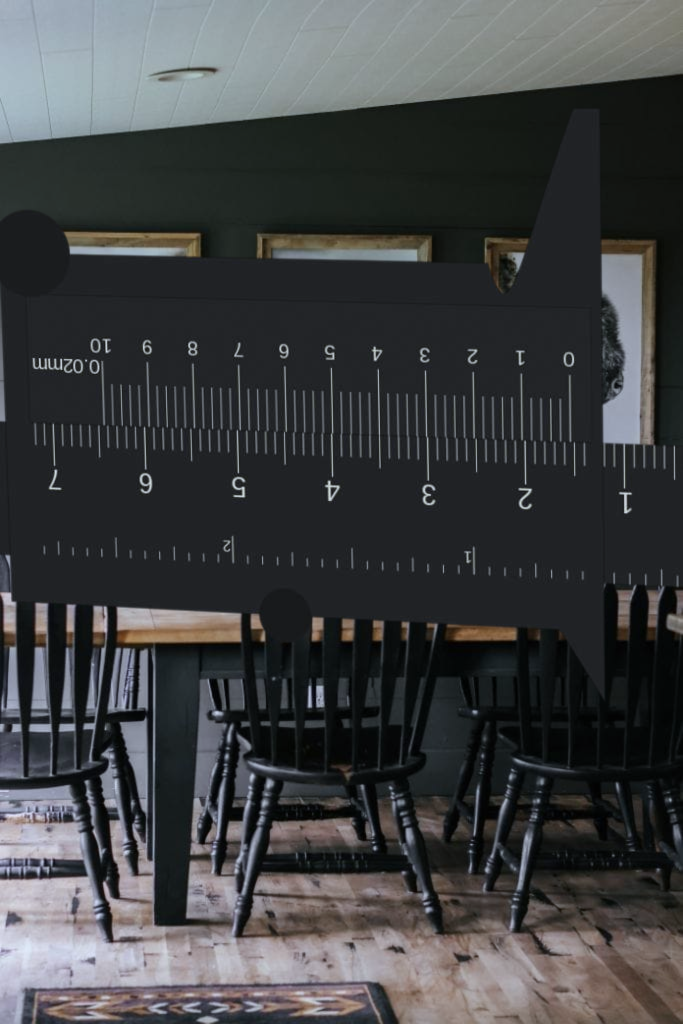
**15.4** mm
